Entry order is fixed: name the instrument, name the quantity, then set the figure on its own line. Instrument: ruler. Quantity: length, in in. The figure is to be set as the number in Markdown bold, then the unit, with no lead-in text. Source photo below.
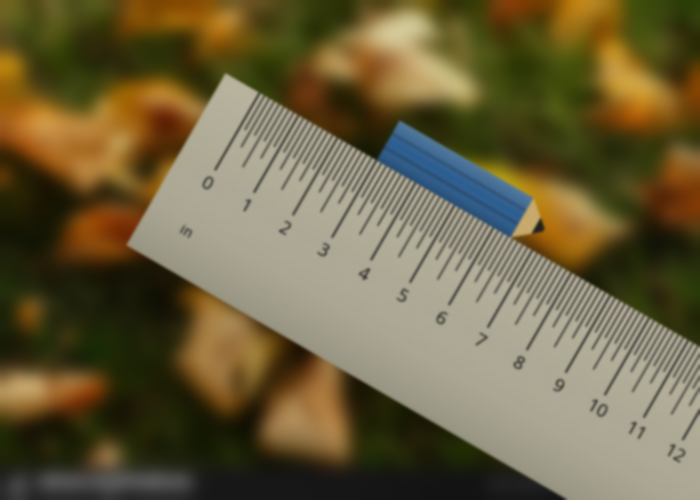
**4** in
